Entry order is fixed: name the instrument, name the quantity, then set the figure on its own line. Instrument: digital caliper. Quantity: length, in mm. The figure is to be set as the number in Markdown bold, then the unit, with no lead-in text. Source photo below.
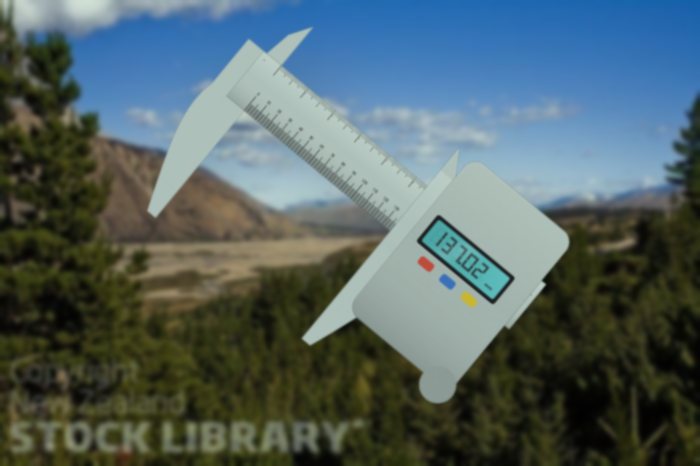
**137.02** mm
